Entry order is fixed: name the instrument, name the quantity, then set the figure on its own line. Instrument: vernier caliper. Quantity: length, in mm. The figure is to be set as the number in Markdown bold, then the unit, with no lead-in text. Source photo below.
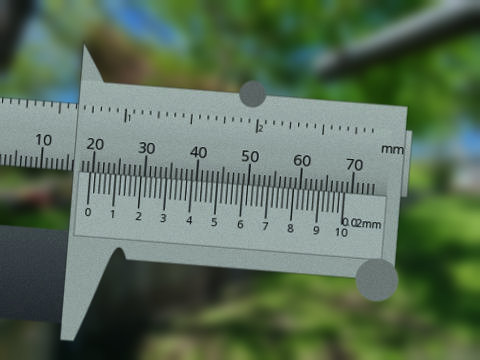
**19.5** mm
